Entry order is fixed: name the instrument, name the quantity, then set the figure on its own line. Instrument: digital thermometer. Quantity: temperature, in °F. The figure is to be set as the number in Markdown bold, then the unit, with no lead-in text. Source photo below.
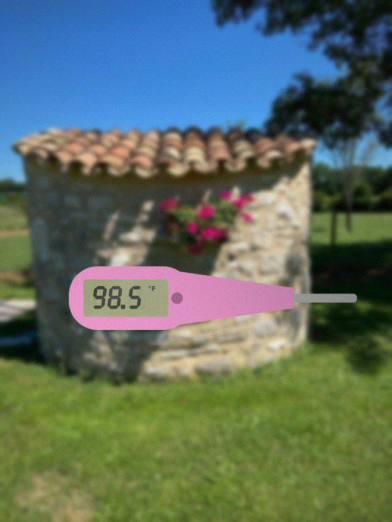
**98.5** °F
